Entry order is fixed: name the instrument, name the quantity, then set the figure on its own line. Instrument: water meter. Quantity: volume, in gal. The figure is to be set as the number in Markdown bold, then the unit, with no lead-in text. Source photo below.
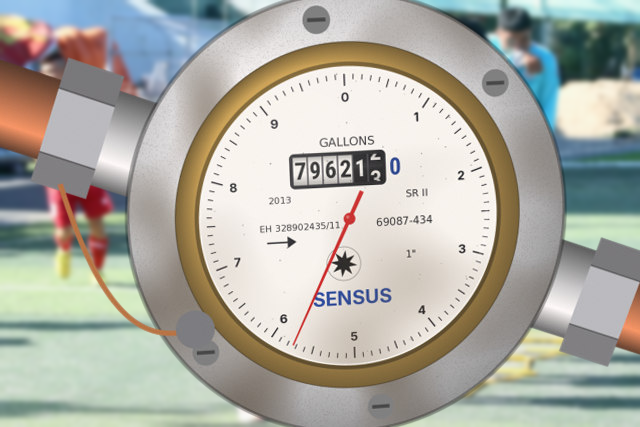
**7962125.7** gal
